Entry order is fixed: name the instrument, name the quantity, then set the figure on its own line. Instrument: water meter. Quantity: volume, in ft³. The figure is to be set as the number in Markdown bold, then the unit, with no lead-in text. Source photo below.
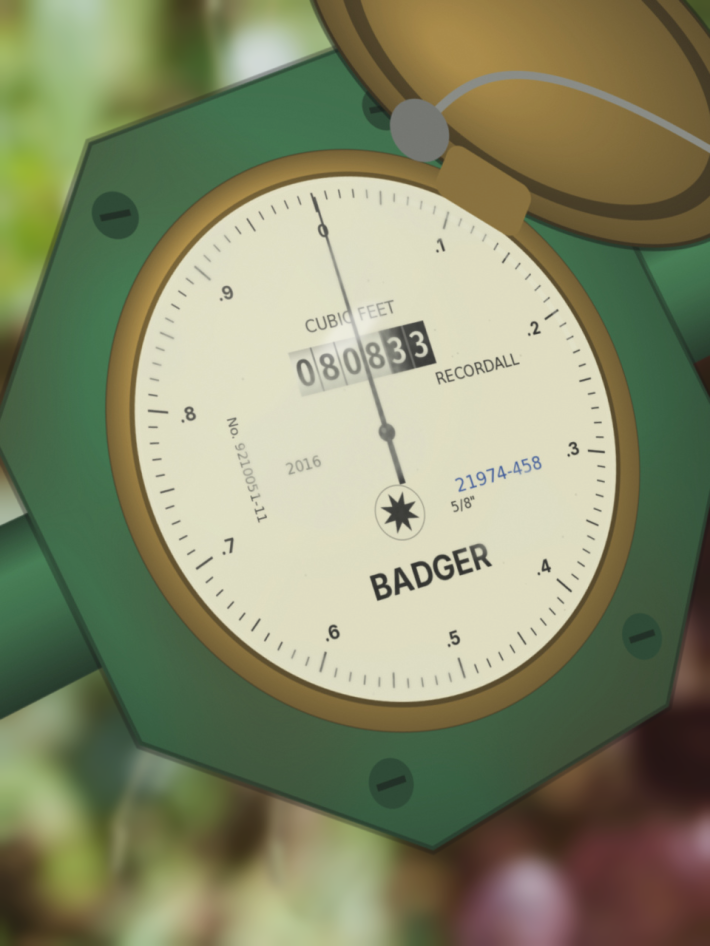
**80833.00** ft³
